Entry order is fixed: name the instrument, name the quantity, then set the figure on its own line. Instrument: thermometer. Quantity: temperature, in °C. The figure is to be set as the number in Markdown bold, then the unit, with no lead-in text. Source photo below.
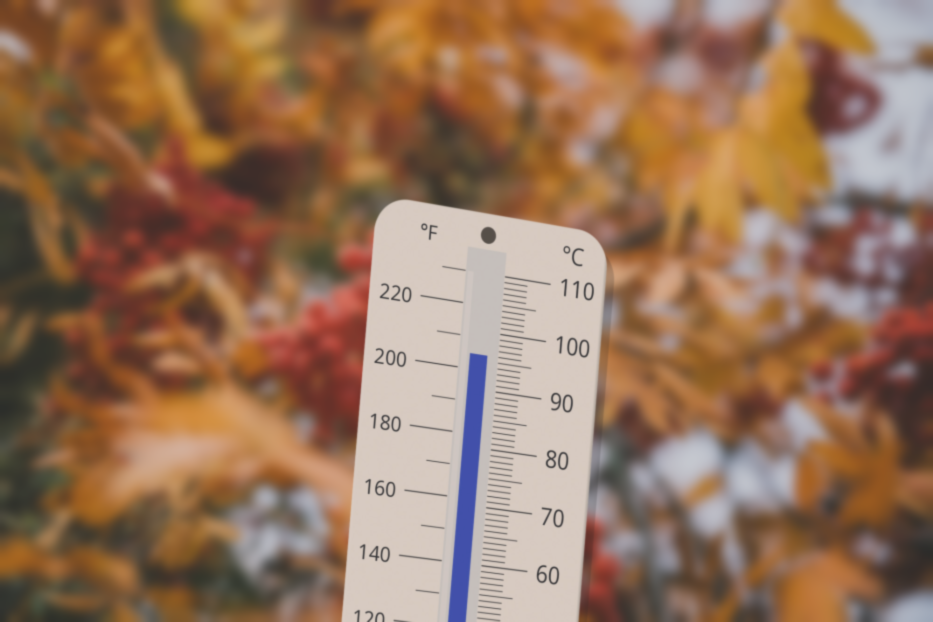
**96** °C
